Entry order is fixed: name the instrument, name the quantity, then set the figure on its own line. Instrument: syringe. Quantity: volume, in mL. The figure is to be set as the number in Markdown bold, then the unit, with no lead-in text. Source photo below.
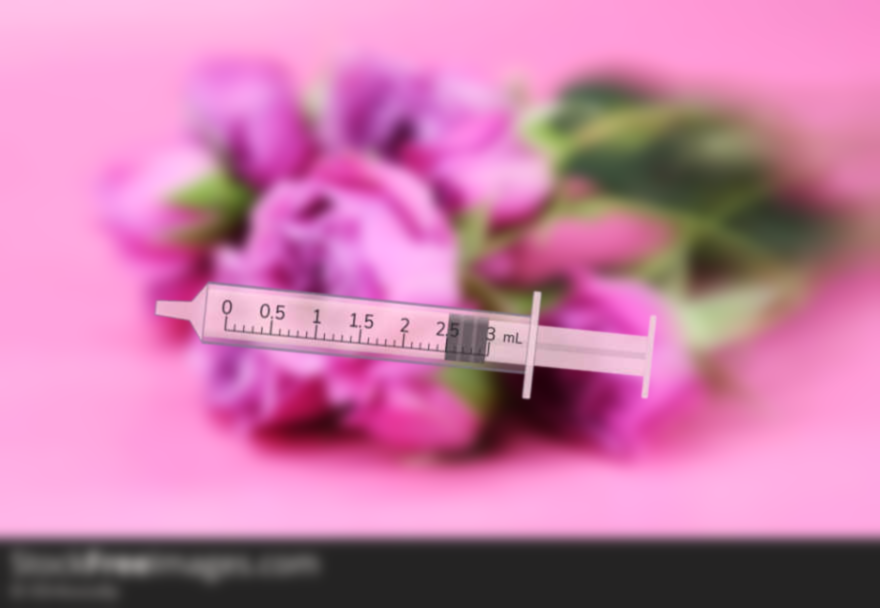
**2.5** mL
